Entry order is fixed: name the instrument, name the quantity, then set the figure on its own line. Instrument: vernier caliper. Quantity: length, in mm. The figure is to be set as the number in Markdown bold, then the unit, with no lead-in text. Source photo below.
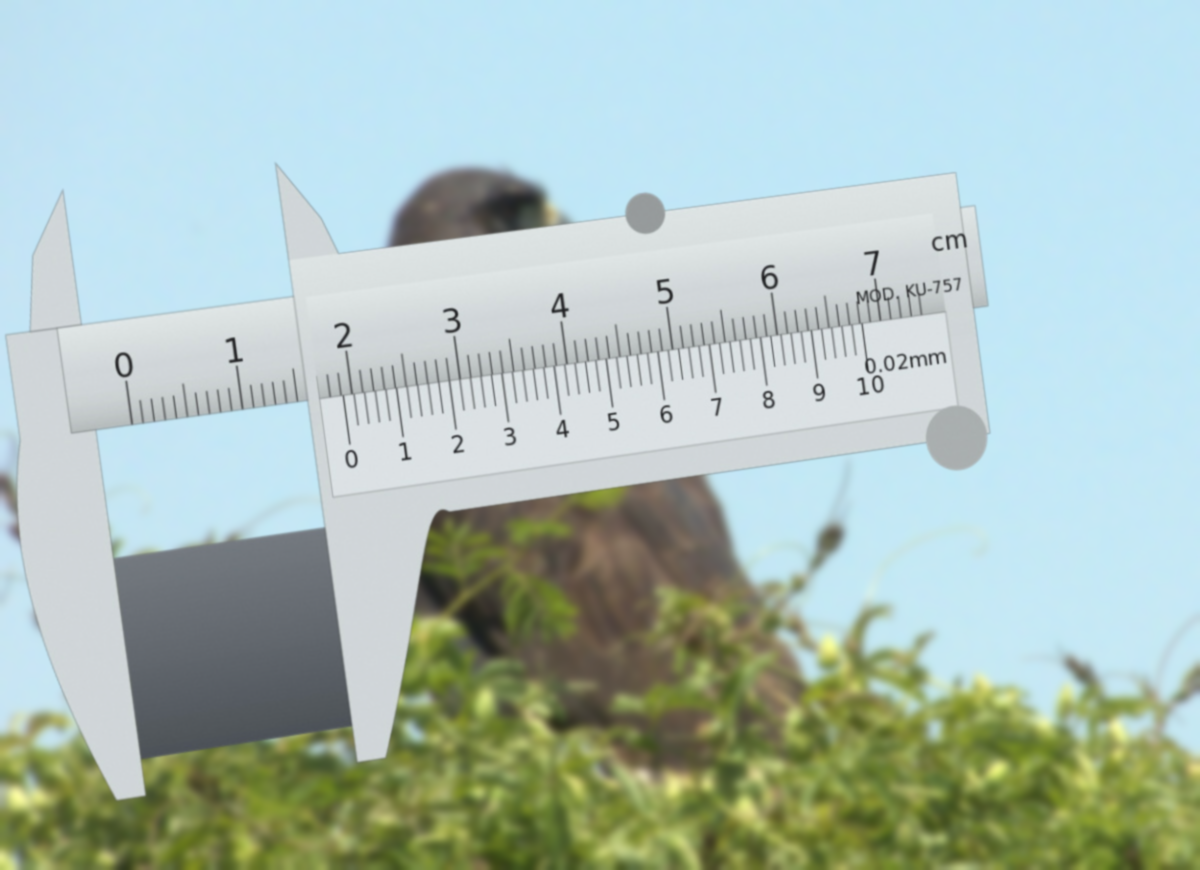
**19.2** mm
